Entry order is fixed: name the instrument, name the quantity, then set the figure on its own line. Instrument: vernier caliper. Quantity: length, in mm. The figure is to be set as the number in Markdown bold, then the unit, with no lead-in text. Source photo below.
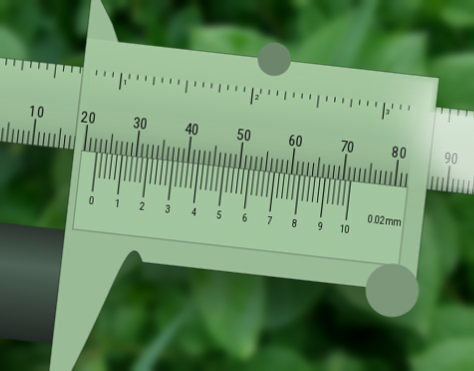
**22.4** mm
